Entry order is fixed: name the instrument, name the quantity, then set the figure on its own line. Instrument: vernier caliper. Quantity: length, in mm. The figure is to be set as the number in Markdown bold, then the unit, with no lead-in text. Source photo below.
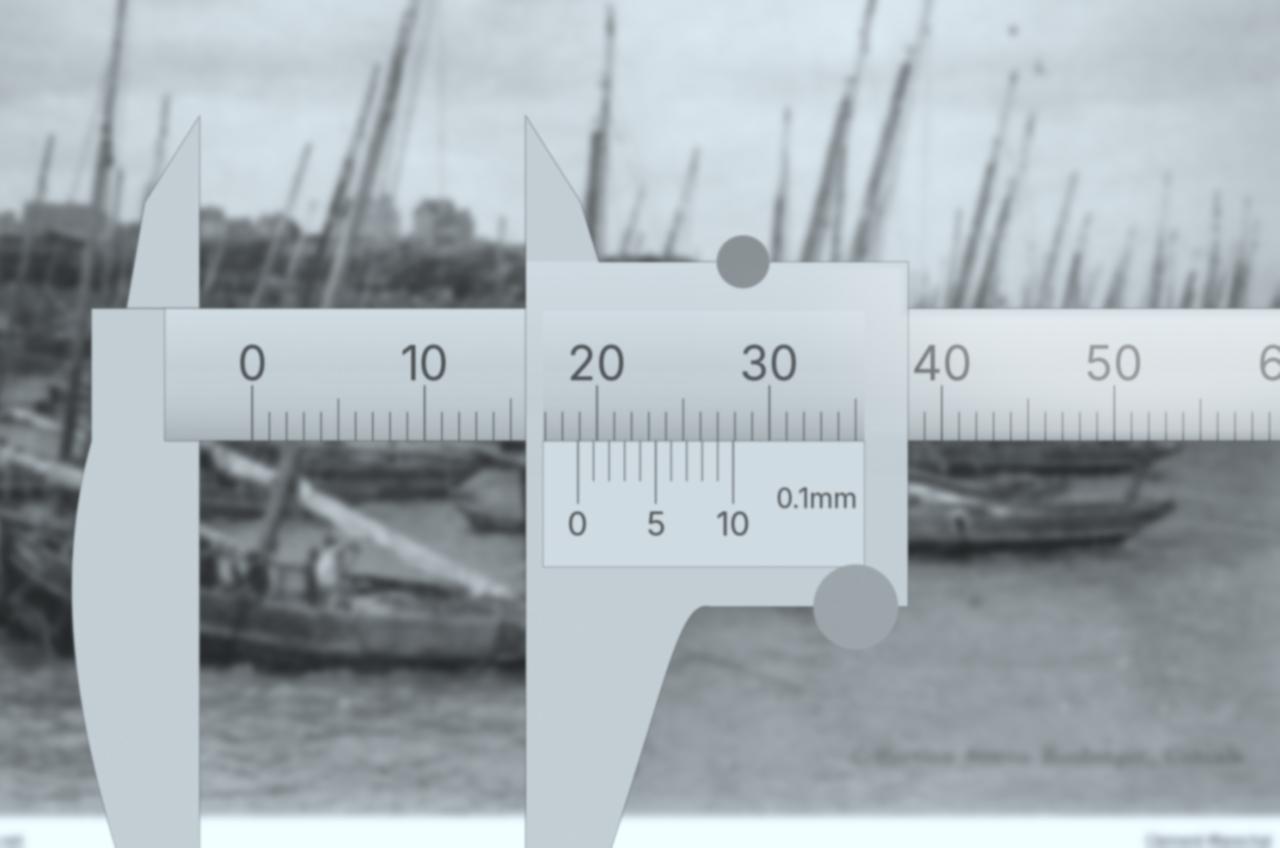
**18.9** mm
